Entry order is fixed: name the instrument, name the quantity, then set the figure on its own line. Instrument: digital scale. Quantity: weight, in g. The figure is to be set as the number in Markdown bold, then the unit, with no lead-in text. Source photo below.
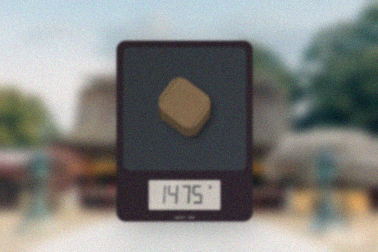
**1475** g
